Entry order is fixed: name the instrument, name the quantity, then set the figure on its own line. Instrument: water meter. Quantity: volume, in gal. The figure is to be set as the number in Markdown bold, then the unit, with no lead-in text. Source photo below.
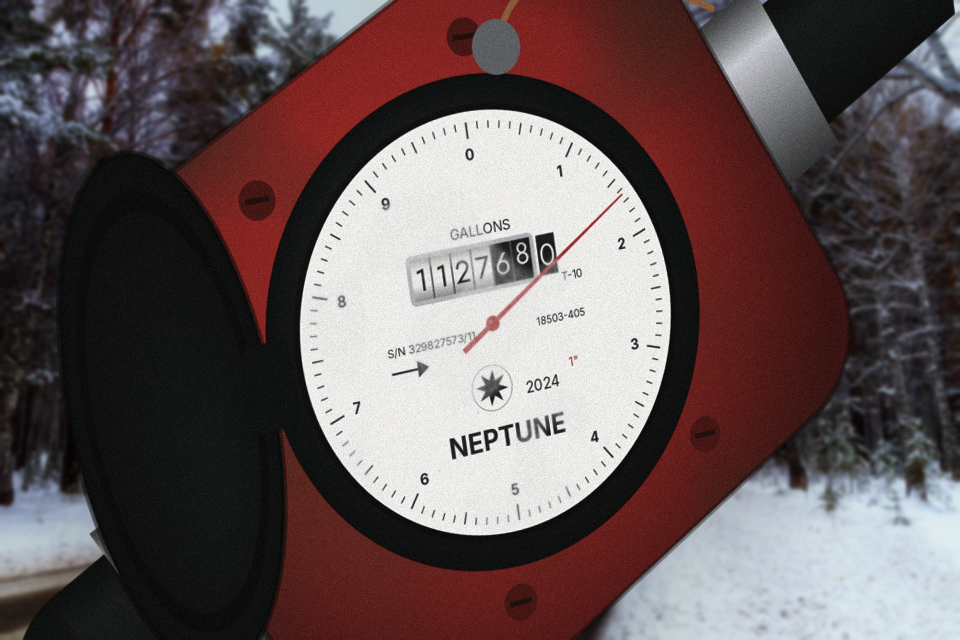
**1127681.6** gal
